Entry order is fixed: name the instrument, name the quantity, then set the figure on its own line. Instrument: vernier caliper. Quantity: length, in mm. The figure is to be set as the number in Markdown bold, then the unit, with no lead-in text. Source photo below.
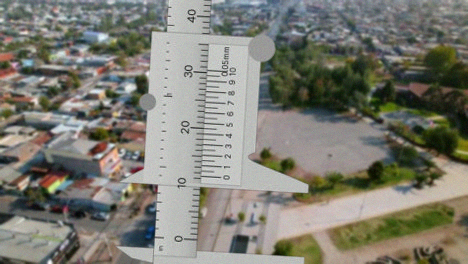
**11.4** mm
